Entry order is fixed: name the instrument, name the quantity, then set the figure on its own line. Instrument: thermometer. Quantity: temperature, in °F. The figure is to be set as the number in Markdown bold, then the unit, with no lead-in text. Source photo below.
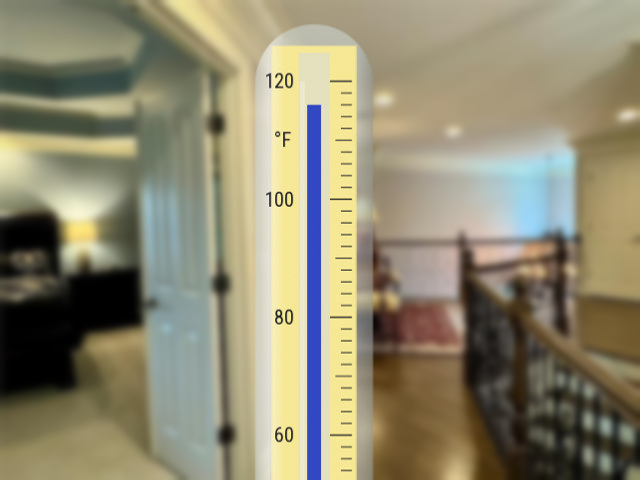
**116** °F
